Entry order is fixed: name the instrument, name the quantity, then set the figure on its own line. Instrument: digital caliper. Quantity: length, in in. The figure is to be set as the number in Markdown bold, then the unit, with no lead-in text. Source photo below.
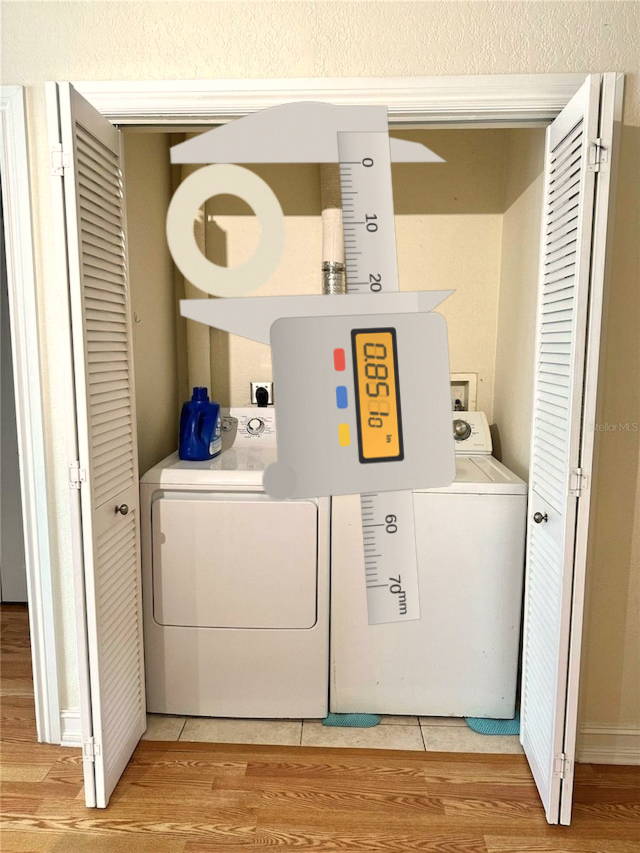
**0.8510** in
